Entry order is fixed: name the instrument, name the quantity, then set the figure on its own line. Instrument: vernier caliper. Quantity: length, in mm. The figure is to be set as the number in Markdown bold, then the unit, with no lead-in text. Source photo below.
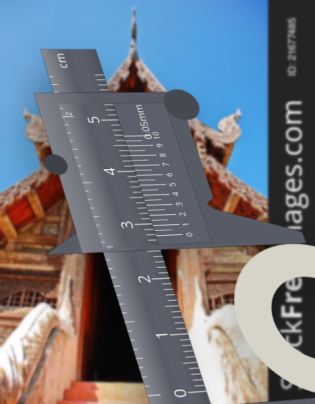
**27.8** mm
